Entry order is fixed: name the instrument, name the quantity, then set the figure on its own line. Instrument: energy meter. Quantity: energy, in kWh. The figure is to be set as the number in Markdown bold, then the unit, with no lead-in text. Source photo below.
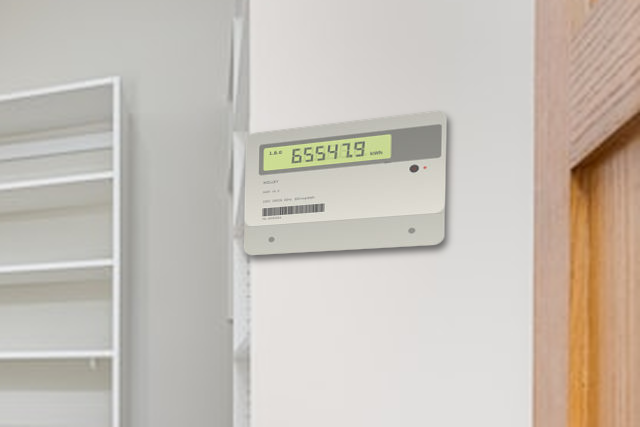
**65547.9** kWh
